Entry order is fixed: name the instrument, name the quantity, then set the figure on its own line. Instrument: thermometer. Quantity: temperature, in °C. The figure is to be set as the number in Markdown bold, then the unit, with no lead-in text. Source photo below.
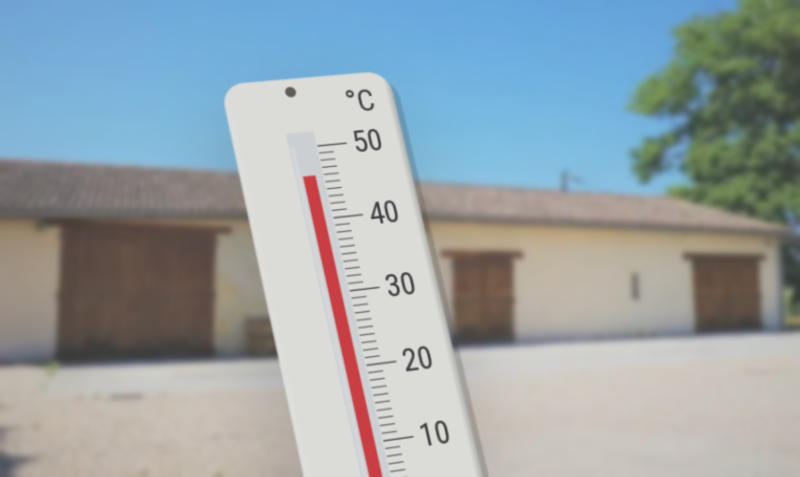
**46** °C
